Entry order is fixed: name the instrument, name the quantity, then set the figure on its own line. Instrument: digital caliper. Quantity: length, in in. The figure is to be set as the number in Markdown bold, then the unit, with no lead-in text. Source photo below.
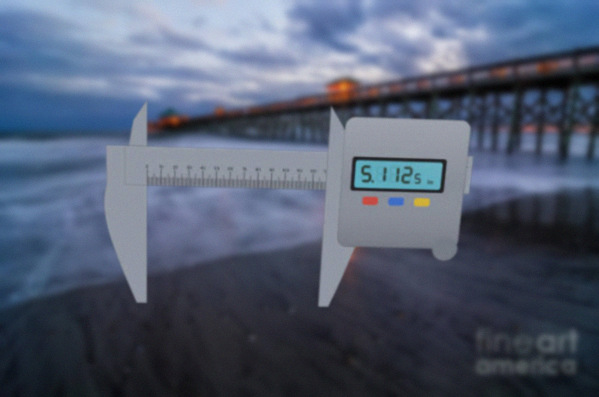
**5.1125** in
